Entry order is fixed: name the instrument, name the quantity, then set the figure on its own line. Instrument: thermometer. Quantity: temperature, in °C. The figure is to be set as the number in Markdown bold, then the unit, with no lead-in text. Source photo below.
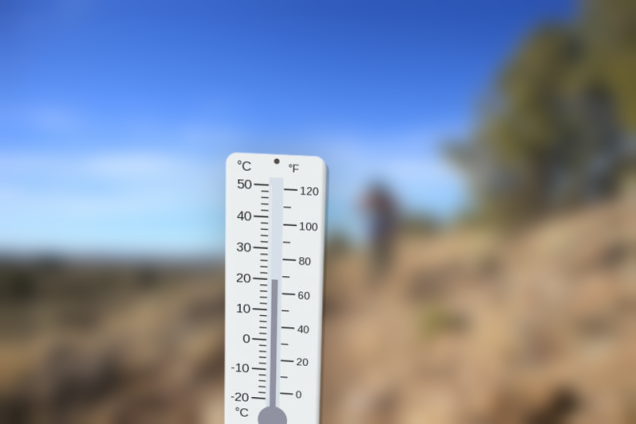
**20** °C
